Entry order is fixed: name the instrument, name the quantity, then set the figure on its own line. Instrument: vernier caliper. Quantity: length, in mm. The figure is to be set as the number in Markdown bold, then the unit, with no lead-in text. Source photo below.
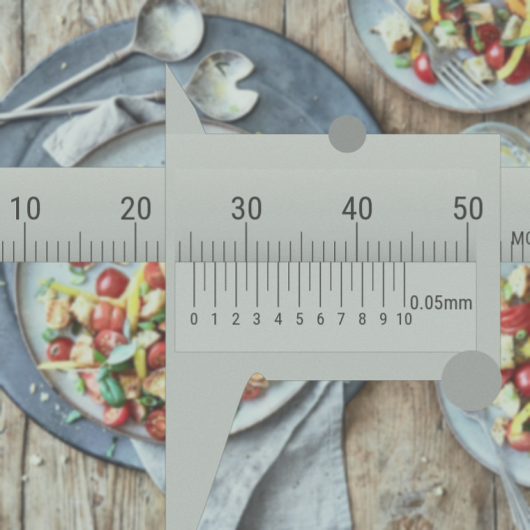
**25.3** mm
